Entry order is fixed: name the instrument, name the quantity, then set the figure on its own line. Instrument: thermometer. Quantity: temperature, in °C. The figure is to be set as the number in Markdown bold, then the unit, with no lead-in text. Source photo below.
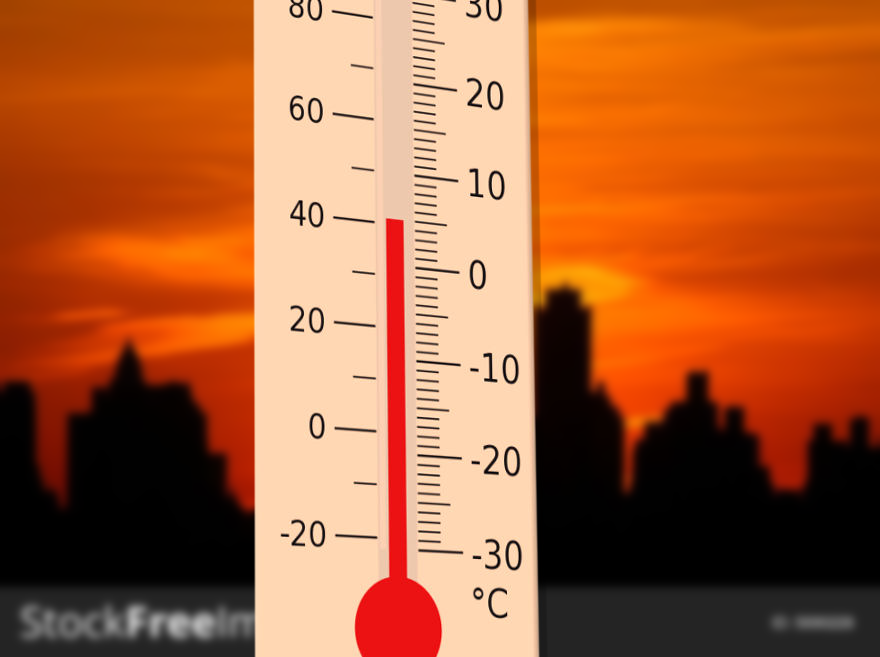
**5** °C
